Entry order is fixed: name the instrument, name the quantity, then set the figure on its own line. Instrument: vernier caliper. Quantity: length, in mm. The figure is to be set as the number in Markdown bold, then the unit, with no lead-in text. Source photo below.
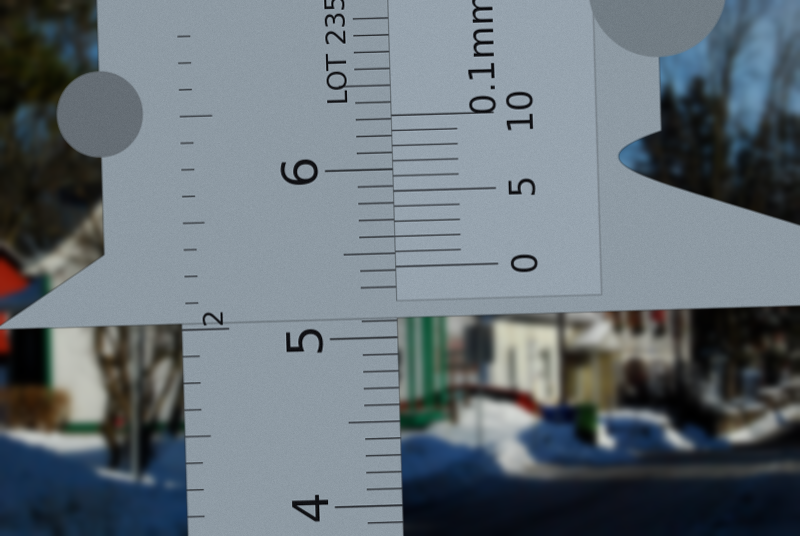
**54.2** mm
